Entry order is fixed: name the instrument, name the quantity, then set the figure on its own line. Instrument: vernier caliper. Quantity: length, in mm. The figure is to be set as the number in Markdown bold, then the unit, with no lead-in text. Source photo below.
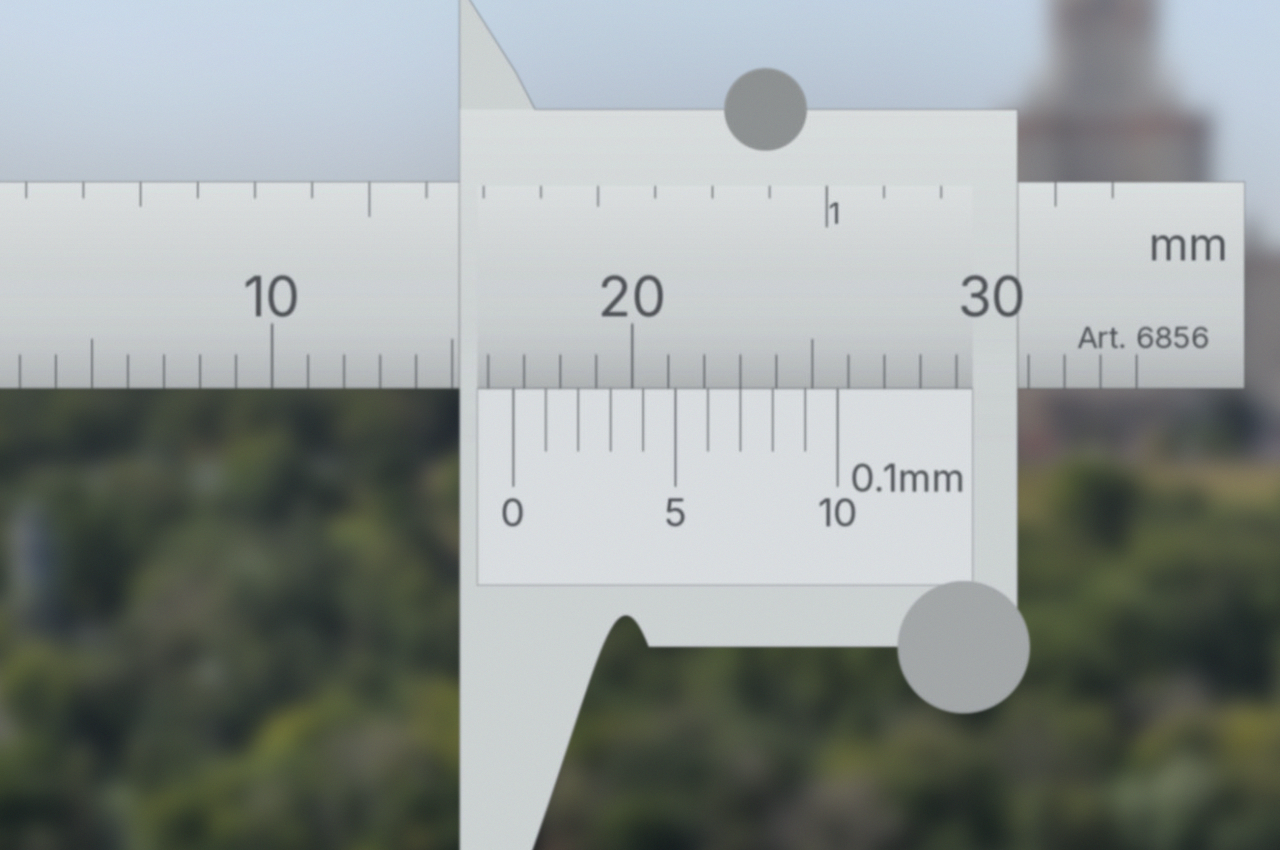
**16.7** mm
